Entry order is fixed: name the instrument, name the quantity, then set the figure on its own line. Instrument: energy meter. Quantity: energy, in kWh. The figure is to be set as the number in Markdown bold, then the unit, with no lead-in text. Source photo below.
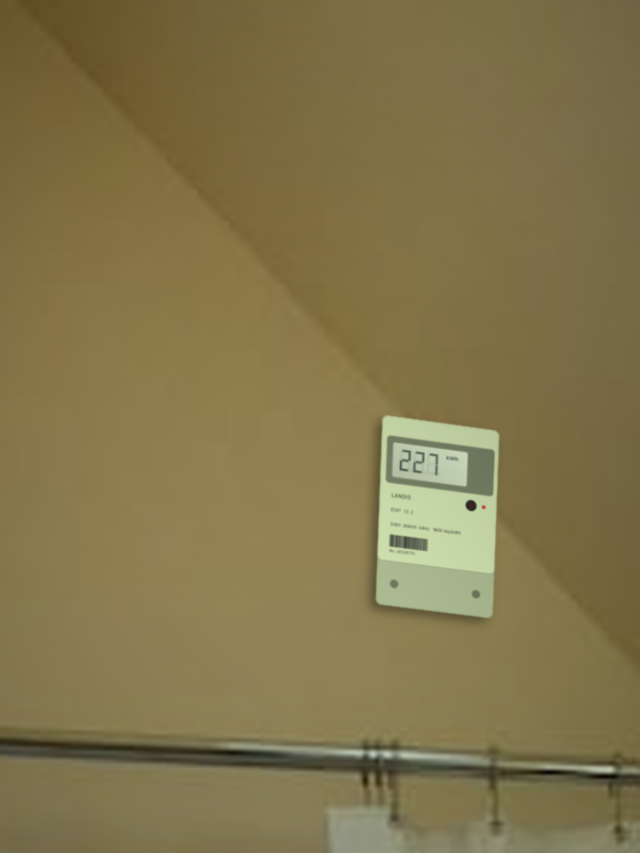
**227** kWh
